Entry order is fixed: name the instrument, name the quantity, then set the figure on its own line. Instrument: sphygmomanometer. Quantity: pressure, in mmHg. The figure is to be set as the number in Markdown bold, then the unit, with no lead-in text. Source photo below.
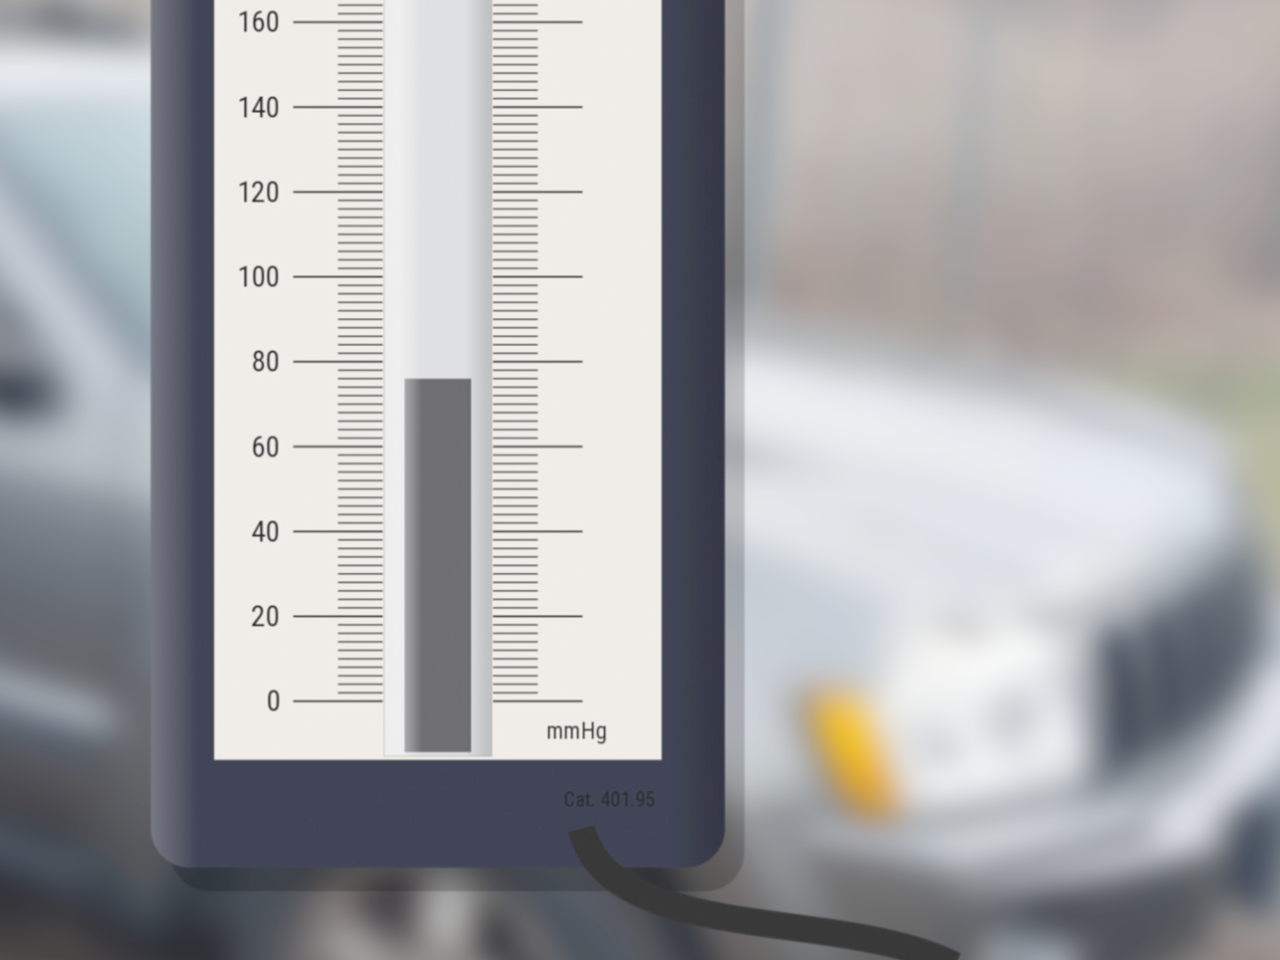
**76** mmHg
